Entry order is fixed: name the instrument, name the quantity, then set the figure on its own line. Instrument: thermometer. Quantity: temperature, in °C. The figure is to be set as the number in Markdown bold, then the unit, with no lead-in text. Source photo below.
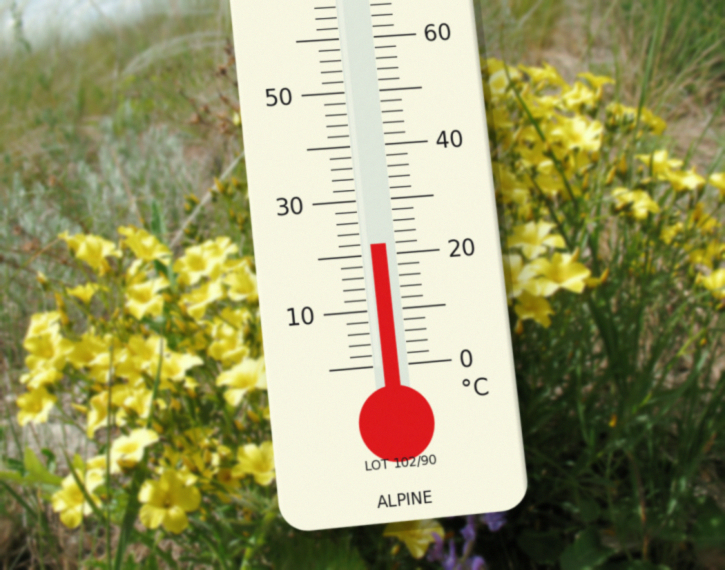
**22** °C
